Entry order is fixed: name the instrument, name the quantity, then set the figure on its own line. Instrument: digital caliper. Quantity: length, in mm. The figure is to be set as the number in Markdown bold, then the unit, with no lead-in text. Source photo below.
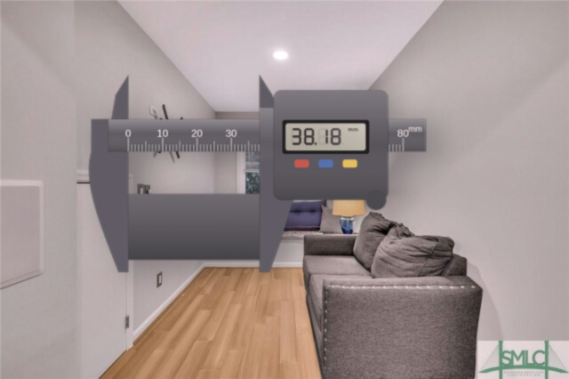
**38.18** mm
